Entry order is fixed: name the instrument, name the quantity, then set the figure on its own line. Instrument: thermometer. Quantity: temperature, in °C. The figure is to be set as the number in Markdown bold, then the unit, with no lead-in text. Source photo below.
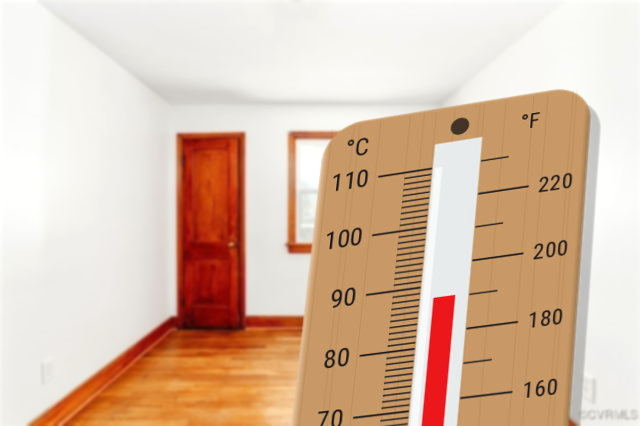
**88** °C
